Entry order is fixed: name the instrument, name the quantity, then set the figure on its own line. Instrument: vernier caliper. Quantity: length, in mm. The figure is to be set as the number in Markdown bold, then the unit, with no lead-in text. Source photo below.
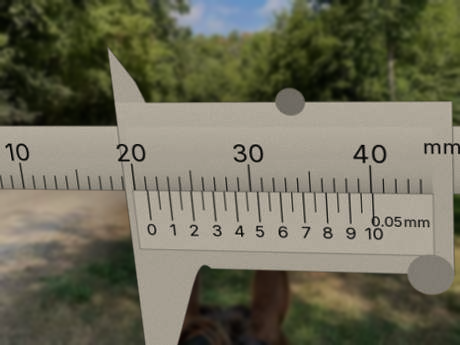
**21.1** mm
